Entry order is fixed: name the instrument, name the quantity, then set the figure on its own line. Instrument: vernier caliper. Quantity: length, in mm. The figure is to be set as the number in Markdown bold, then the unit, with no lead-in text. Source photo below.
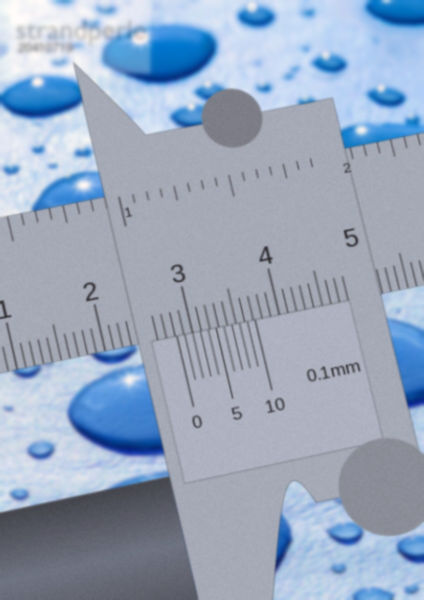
**28.2** mm
